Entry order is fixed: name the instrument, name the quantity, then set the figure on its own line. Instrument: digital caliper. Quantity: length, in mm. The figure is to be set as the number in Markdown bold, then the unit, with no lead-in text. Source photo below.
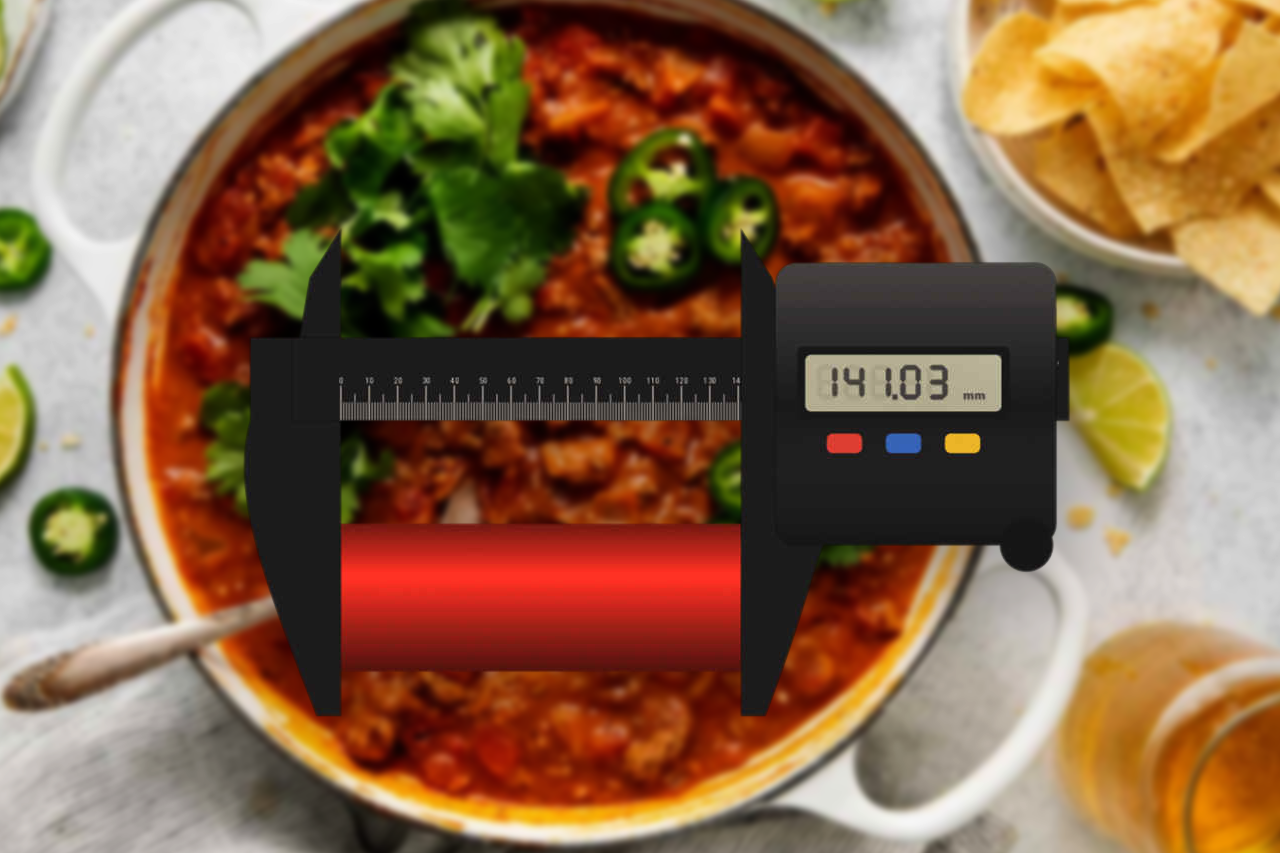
**141.03** mm
